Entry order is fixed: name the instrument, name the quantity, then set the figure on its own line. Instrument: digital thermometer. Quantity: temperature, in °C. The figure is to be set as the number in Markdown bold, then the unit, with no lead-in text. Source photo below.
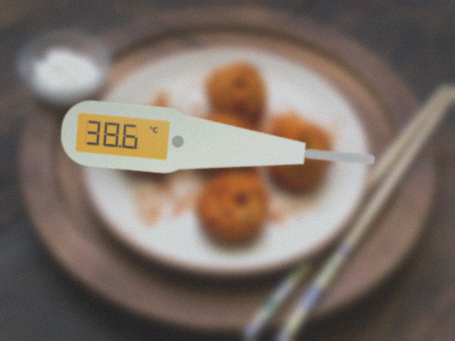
**38.6** °C
